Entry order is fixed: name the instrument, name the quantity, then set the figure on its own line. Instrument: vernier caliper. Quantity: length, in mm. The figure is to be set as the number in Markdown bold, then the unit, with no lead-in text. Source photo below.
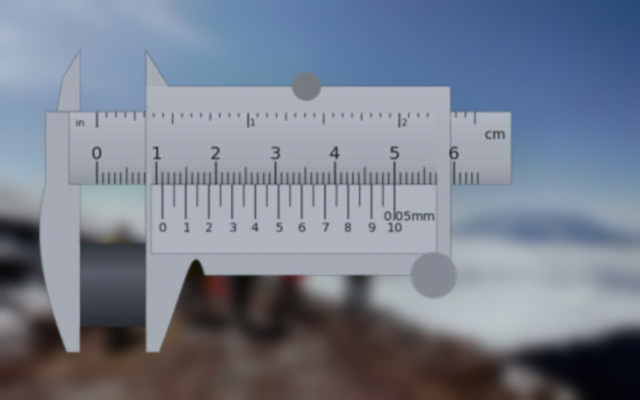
**11.0** mm
